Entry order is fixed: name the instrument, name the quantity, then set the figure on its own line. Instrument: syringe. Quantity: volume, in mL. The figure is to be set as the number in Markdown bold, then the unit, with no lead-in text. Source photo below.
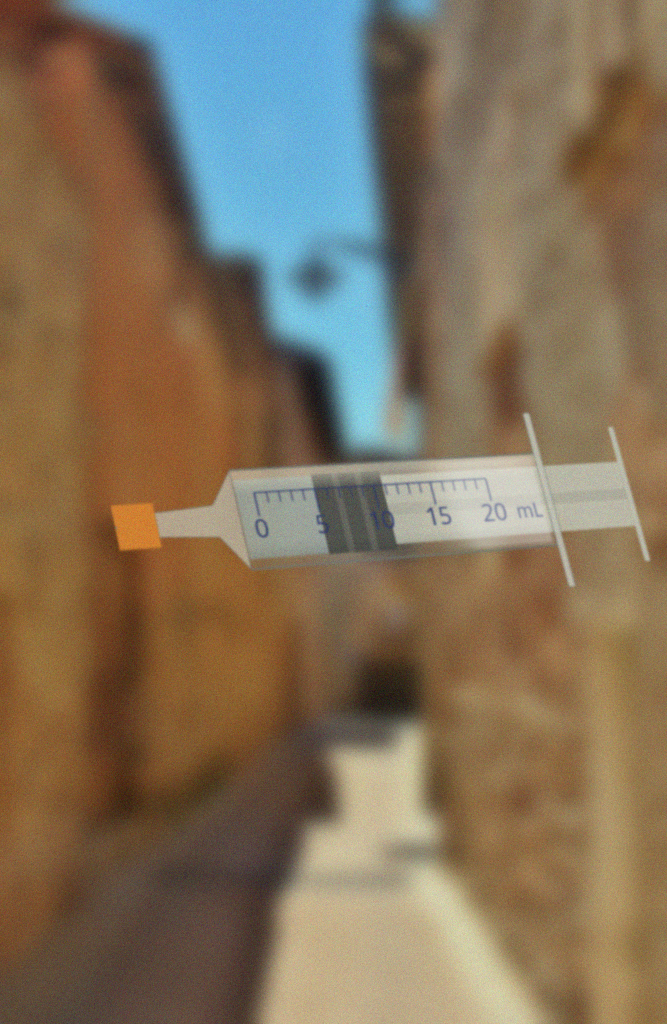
**5** mL
